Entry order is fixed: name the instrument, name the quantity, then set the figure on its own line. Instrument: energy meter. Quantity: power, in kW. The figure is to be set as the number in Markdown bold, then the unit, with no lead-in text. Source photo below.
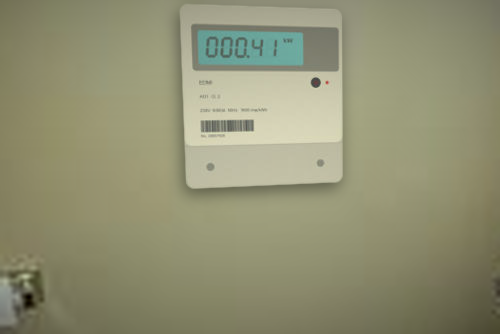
**0.41** kW
